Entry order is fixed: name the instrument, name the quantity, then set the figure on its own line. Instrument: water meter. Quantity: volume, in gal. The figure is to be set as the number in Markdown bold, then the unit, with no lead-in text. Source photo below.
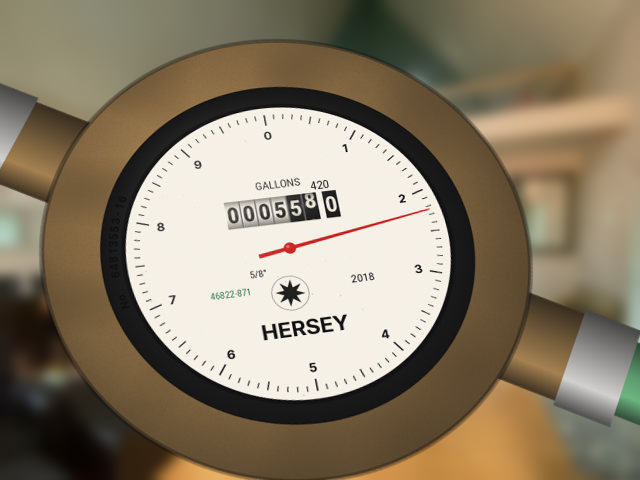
**5582.2** gal
